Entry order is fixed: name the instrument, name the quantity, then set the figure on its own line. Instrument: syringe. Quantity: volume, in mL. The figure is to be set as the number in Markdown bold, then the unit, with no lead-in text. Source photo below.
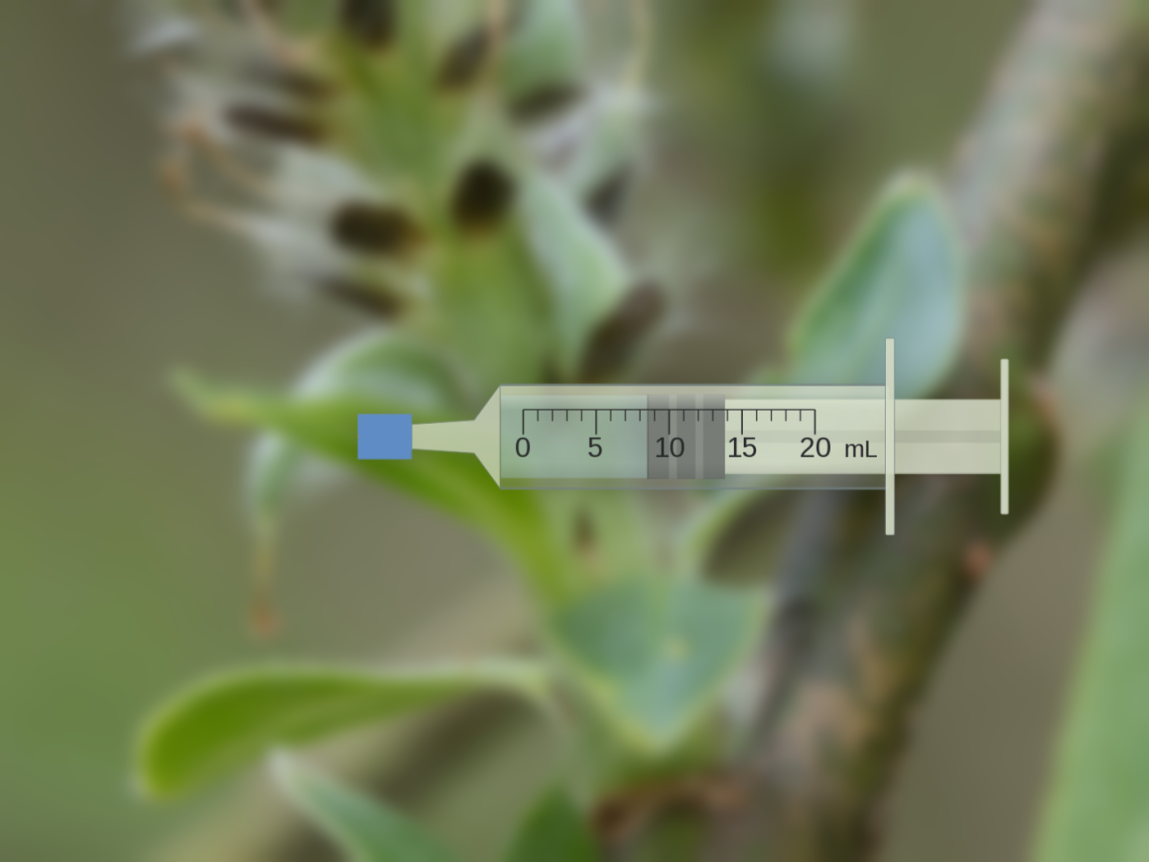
**8.5** mL
